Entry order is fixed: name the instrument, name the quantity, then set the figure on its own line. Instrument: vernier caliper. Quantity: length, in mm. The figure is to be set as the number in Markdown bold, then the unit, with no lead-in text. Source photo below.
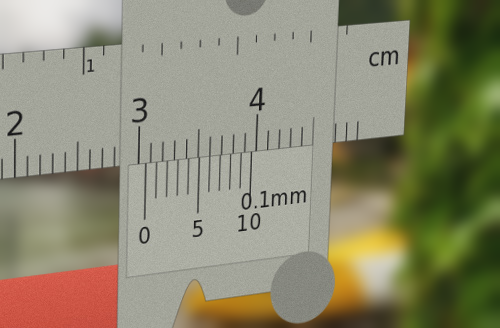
**30.6** mm
